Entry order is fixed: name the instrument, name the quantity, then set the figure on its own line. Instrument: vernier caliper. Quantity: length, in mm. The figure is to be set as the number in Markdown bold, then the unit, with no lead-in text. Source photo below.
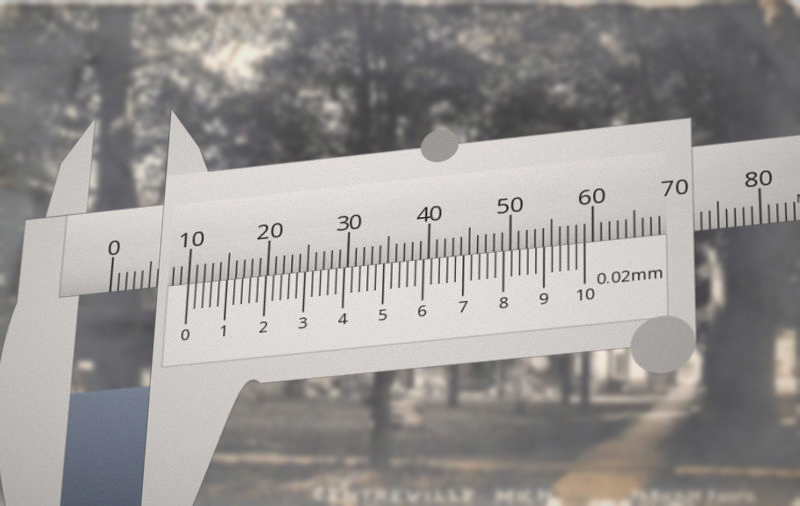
**10.0** mm
